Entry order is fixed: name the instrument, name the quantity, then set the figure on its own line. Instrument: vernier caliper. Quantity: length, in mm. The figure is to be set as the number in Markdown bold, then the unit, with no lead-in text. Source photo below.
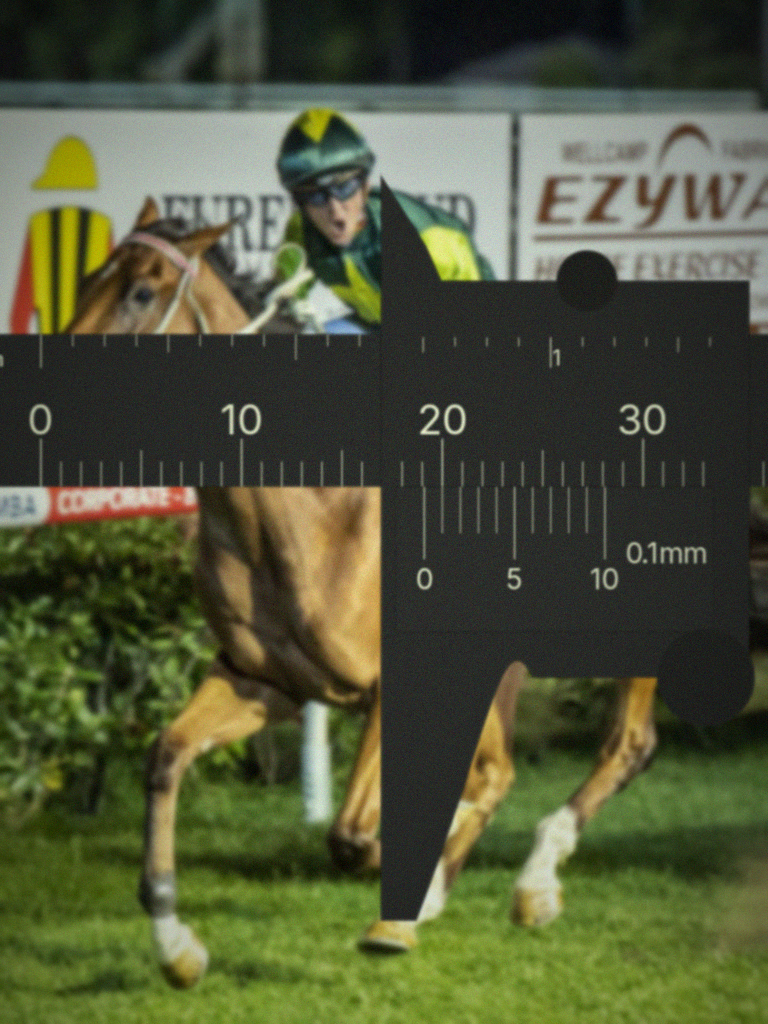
**19.1** mm
